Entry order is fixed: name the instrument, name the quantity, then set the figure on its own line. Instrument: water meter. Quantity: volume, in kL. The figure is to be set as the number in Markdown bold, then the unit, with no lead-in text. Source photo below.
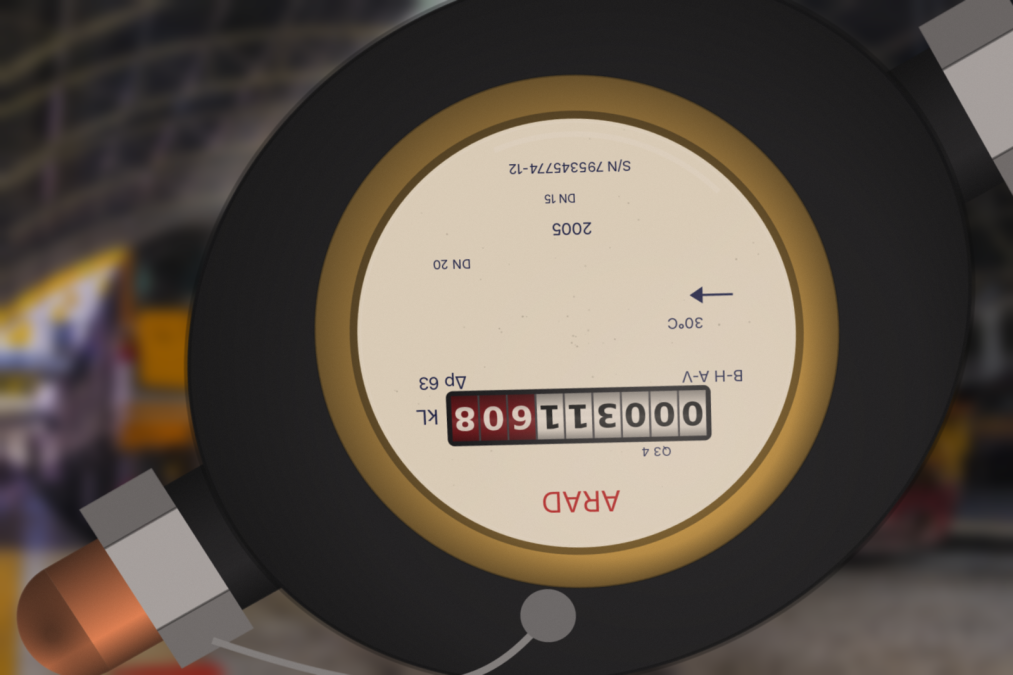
**311.608** kL
